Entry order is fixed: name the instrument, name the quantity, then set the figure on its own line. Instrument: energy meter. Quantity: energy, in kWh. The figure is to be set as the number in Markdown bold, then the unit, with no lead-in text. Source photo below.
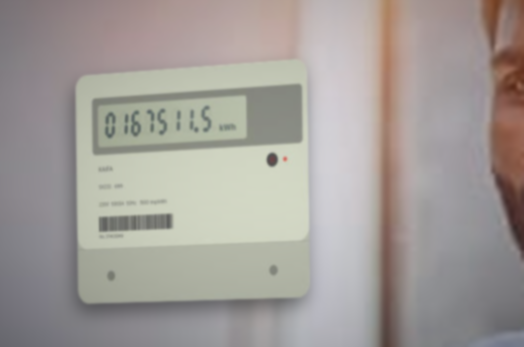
**167511.5** kWh
